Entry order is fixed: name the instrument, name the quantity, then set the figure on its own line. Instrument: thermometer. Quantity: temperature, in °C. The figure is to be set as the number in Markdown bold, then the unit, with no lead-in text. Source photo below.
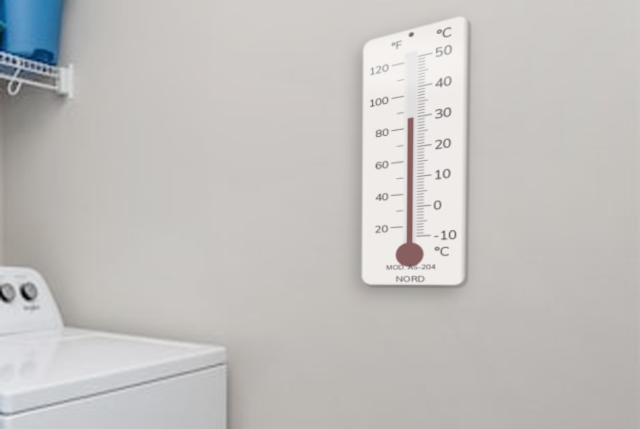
**30** °C
